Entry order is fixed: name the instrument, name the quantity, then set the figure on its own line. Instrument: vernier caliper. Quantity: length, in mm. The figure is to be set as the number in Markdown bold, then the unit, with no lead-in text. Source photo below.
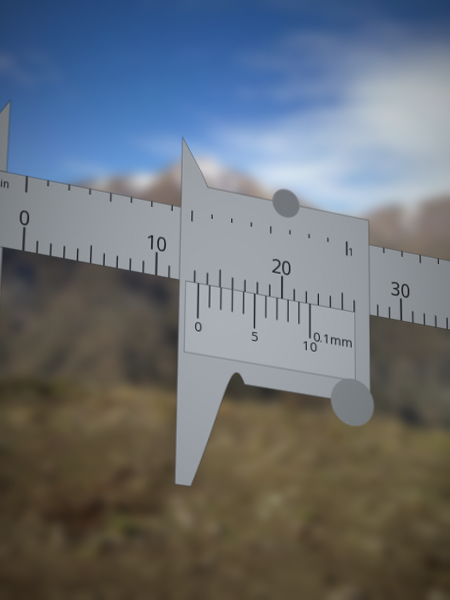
**13.3** mm
